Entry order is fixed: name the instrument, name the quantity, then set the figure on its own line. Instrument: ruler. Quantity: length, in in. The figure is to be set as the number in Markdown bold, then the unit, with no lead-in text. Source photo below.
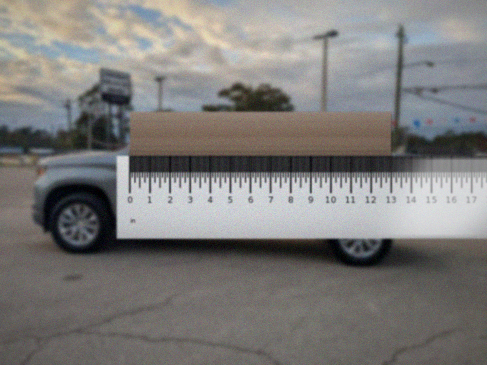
**13** in
